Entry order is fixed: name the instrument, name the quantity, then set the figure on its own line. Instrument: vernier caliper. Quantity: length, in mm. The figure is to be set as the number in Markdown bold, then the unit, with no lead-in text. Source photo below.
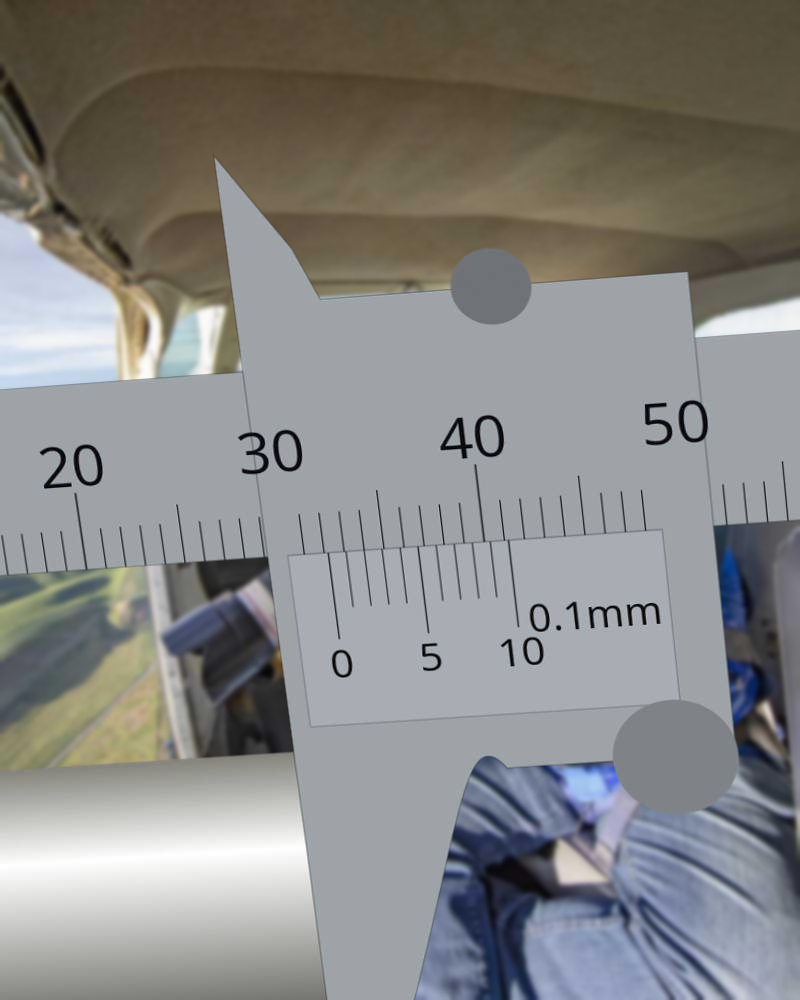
**32.2** mm
